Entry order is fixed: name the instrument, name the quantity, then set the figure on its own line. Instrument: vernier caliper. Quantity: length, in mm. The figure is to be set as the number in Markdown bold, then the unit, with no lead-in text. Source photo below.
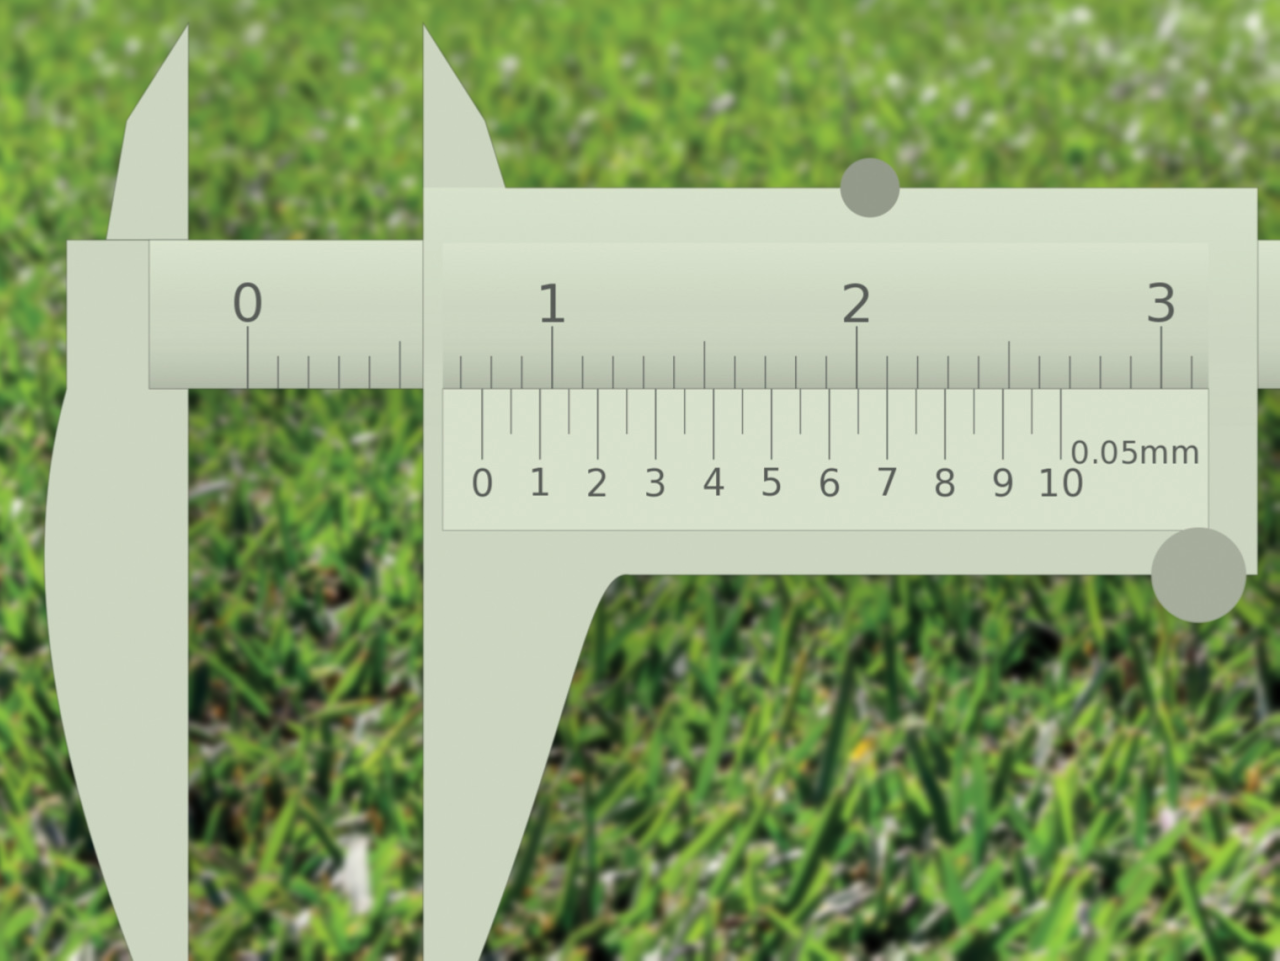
**7.70** mm
